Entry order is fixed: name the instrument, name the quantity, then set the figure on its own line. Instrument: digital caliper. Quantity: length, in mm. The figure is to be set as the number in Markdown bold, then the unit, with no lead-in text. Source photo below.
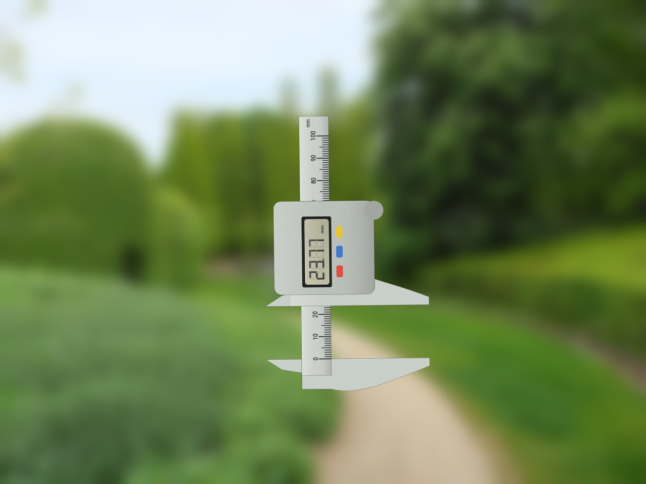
**23.77** mm
